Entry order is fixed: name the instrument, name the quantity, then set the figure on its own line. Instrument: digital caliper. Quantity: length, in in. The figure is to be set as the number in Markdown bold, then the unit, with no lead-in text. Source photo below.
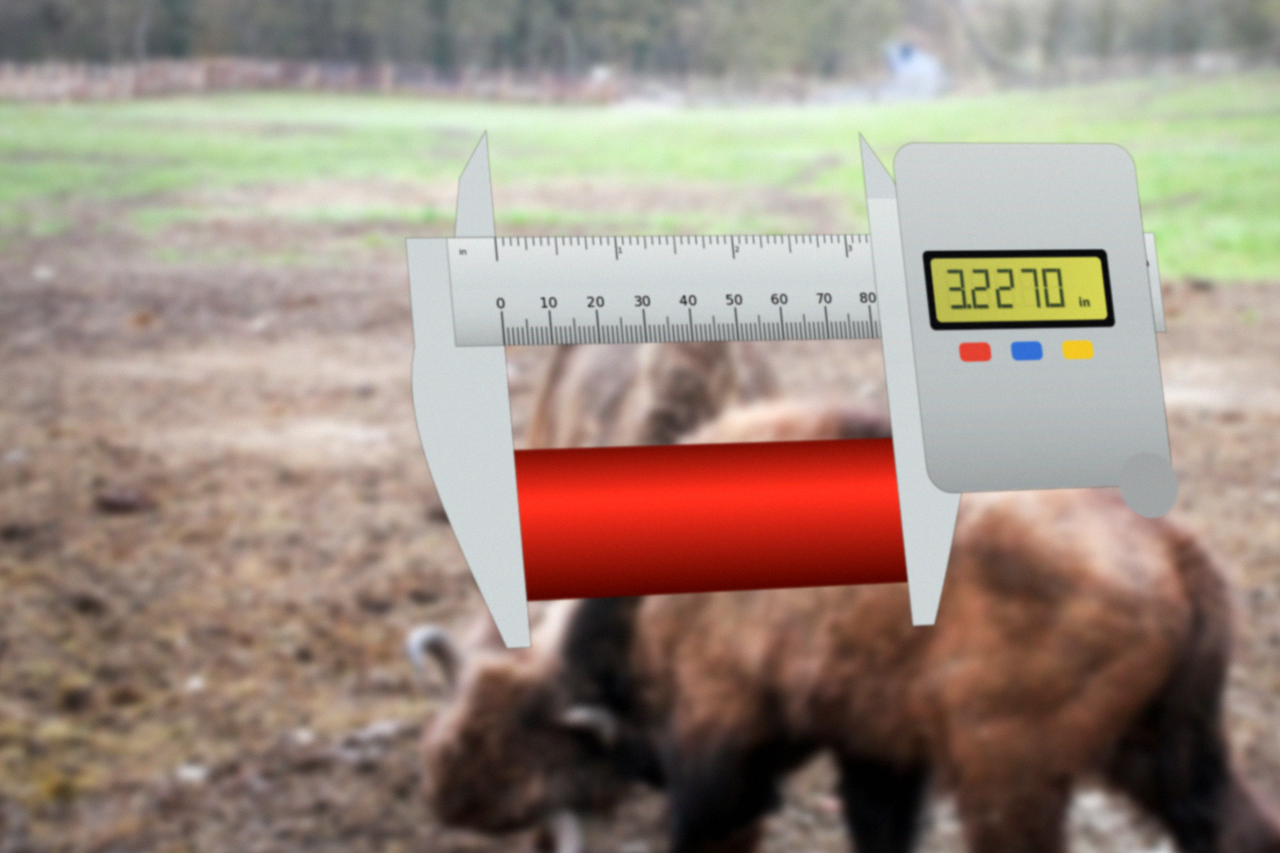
**3.2270** in
